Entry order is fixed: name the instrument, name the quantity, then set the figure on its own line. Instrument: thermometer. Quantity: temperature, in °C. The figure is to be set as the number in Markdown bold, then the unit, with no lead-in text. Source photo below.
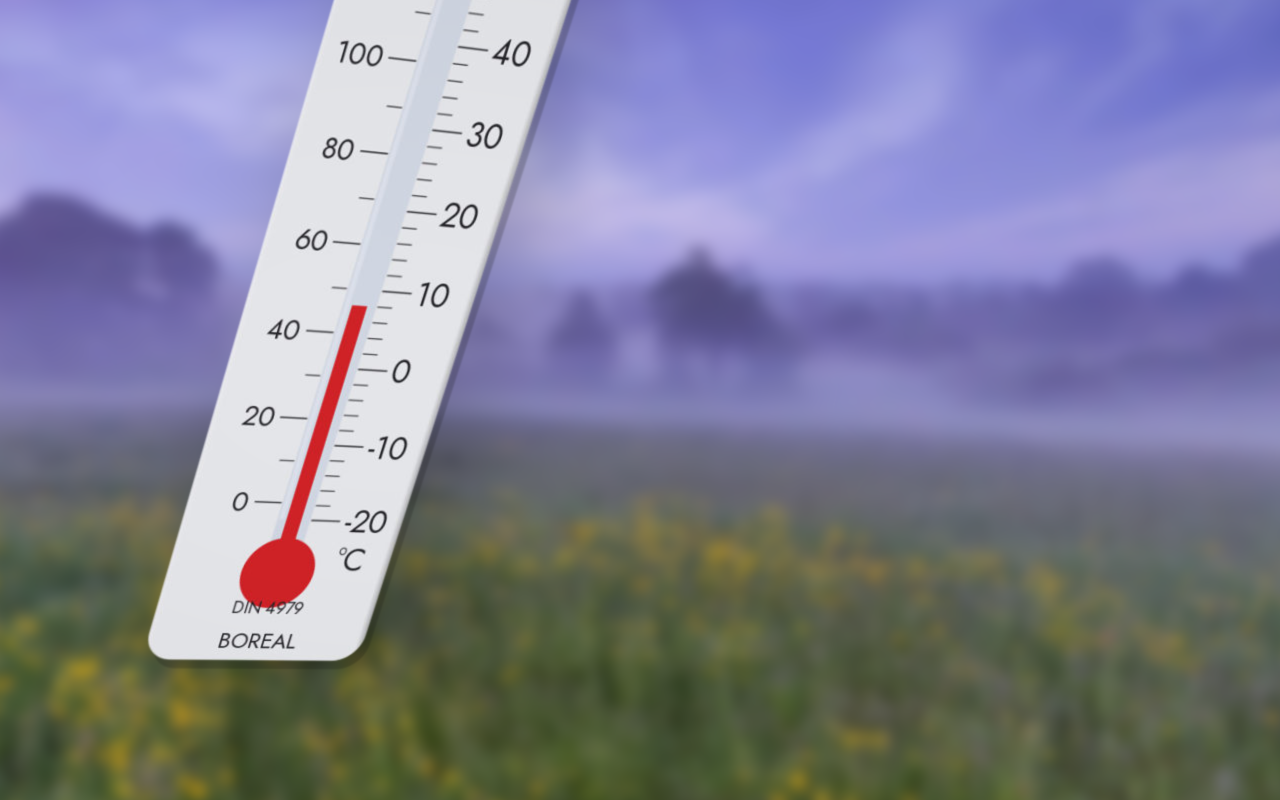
**8** °C
